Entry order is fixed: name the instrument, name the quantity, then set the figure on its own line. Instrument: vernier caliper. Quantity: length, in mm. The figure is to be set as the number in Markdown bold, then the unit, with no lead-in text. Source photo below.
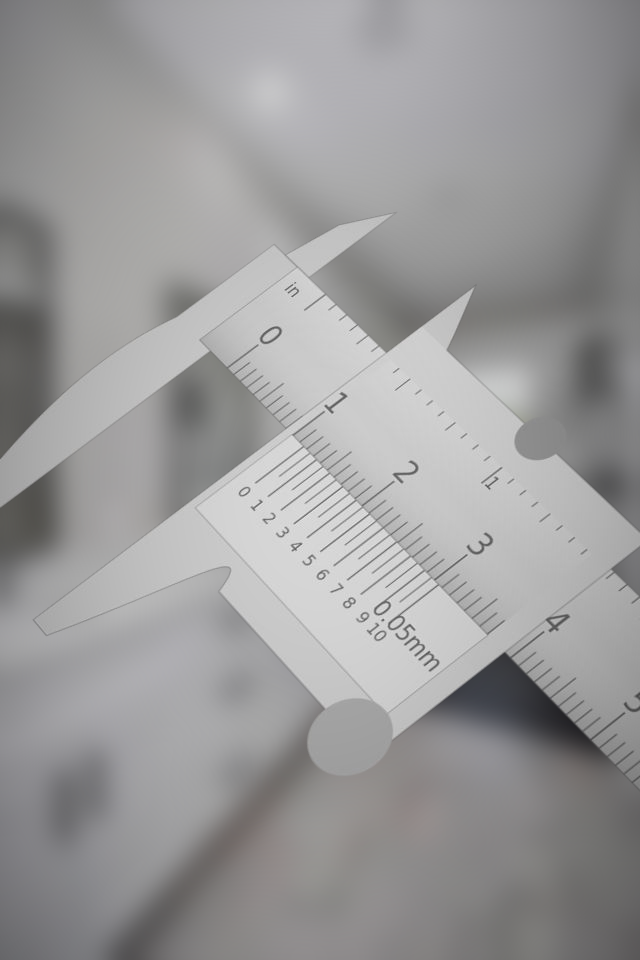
**11.6** mm
